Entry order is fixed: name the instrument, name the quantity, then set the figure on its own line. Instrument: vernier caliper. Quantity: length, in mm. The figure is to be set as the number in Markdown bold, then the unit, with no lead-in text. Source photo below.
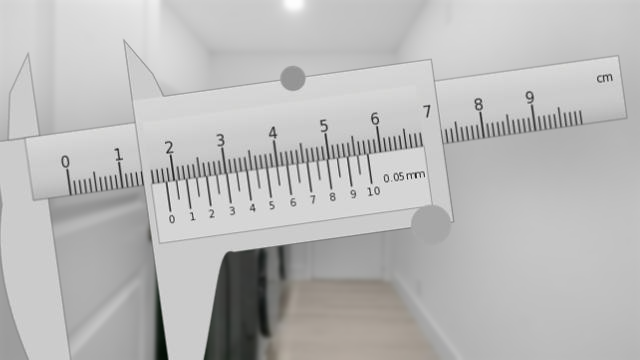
**18.5** mm
